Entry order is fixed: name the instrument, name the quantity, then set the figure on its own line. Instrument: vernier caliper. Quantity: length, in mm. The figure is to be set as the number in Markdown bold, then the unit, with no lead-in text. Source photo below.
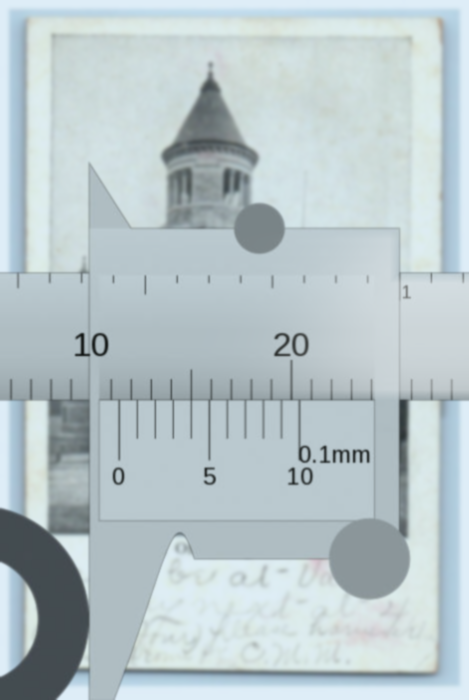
**11.4** mm
